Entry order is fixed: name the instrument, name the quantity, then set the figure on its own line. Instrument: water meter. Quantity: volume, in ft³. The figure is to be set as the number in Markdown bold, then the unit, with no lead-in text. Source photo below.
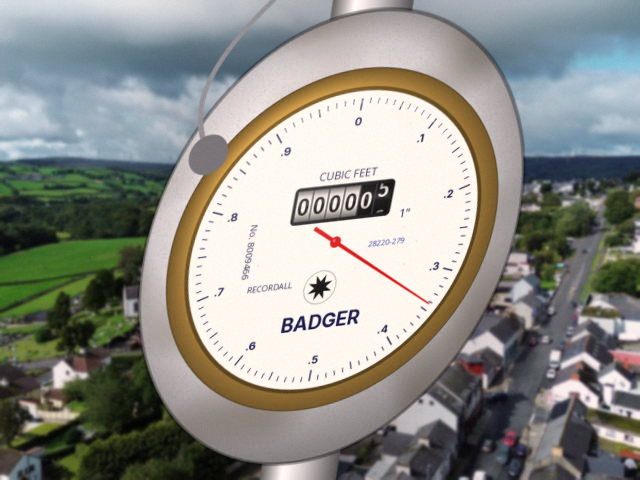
**5.34** ft³
